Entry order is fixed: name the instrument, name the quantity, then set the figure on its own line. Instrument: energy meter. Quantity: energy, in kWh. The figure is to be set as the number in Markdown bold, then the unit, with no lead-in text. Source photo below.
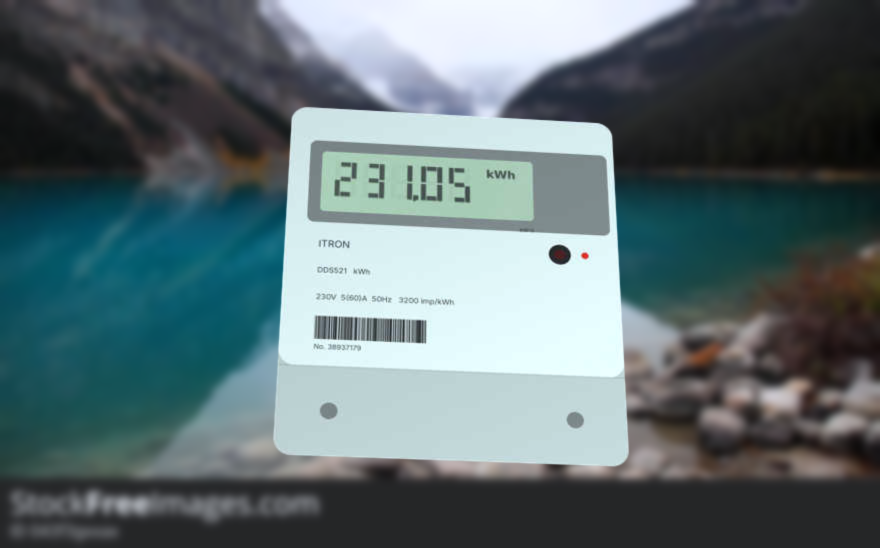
**231.05** kWh
